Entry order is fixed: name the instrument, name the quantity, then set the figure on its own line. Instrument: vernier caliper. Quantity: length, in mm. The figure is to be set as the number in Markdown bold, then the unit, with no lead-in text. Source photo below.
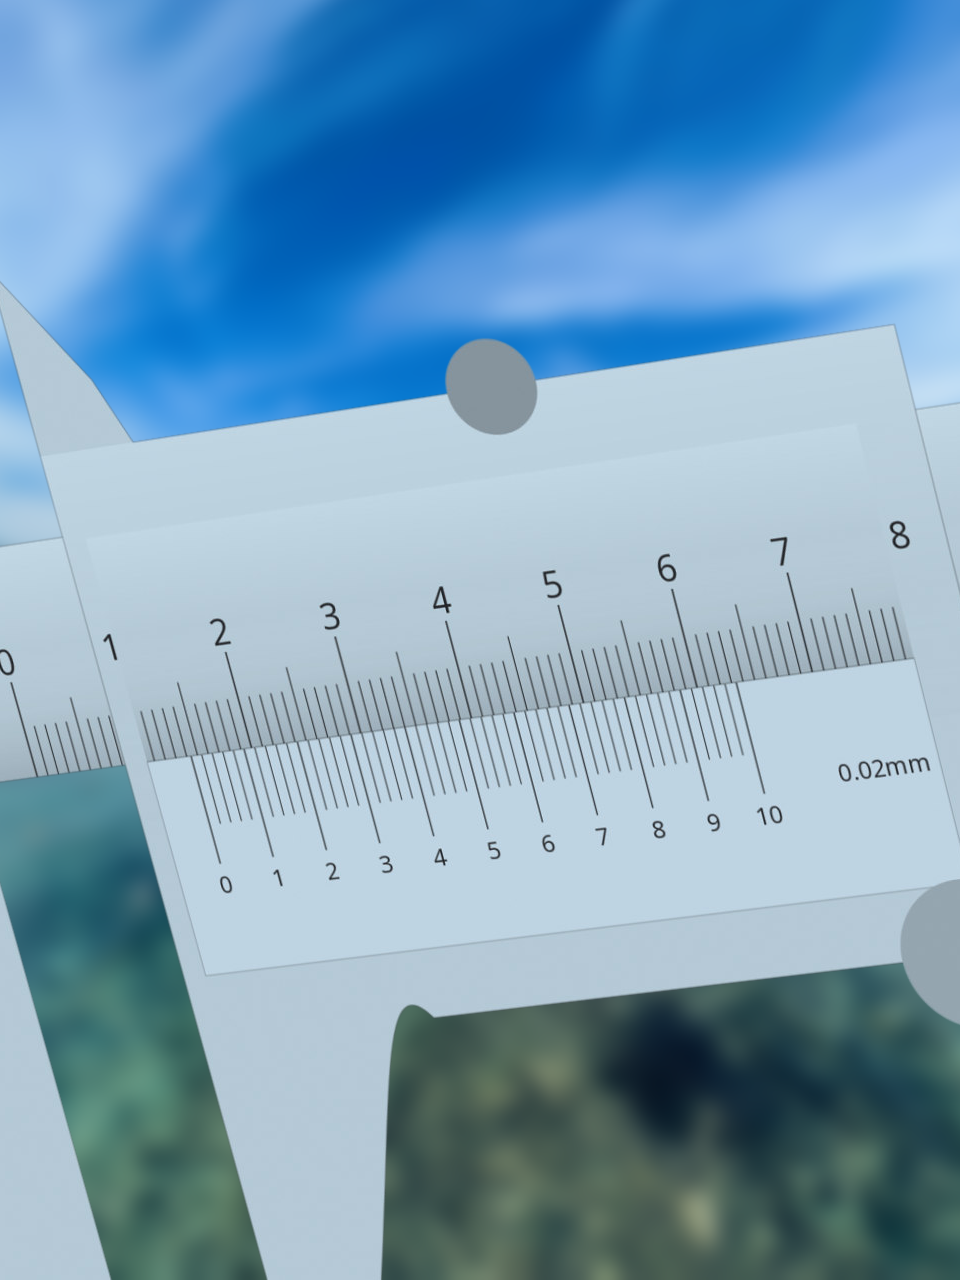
**14.4** mm
